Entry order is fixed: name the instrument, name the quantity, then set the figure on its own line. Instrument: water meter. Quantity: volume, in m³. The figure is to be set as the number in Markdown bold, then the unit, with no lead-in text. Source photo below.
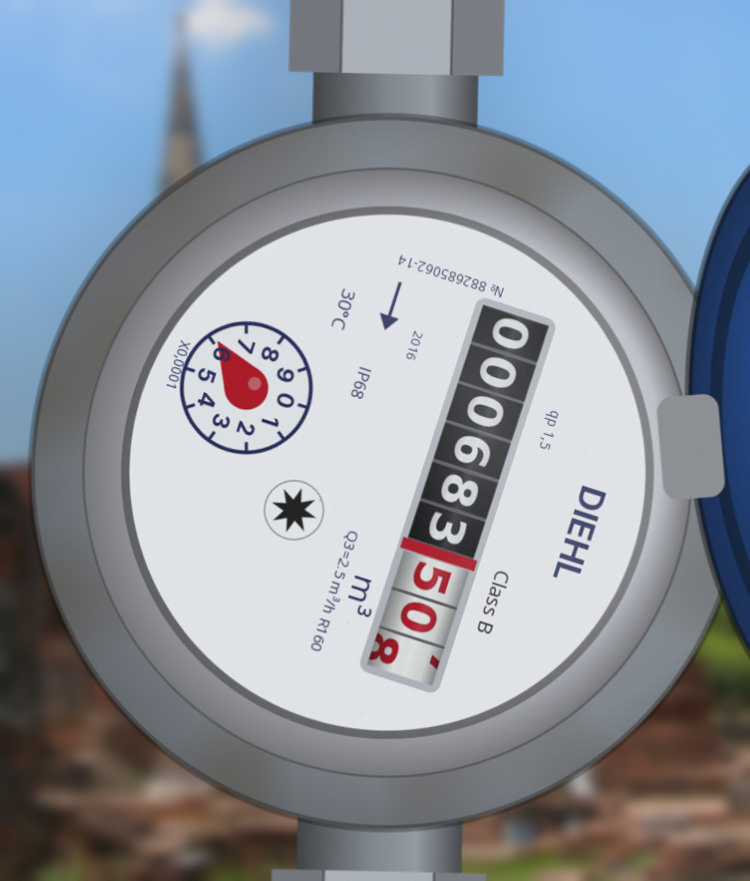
**683.5076** m³
